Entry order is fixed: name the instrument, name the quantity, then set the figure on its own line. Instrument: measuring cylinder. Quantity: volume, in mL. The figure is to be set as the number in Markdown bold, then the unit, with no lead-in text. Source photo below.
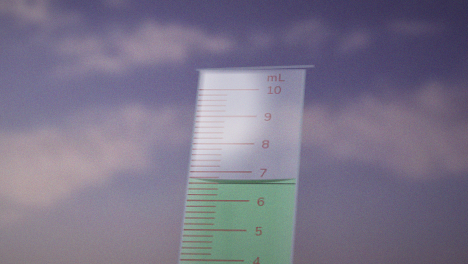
**6.6** mL
